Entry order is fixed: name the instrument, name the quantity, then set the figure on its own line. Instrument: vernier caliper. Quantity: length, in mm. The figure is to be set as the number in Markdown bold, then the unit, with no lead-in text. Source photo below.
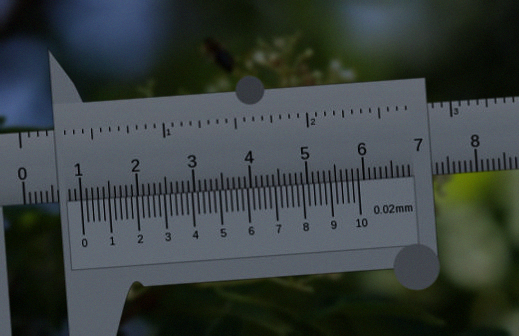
**10.0** mm
